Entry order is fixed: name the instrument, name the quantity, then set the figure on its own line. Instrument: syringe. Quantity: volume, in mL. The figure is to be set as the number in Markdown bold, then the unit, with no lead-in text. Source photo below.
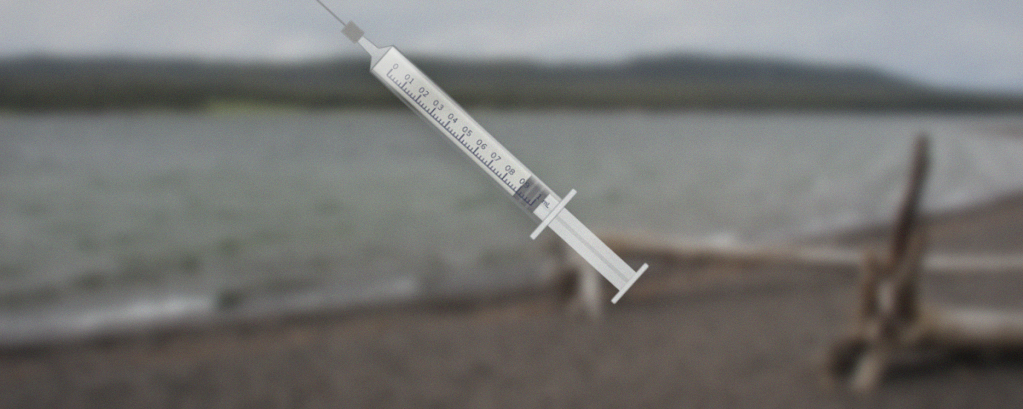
**0.9** mL
